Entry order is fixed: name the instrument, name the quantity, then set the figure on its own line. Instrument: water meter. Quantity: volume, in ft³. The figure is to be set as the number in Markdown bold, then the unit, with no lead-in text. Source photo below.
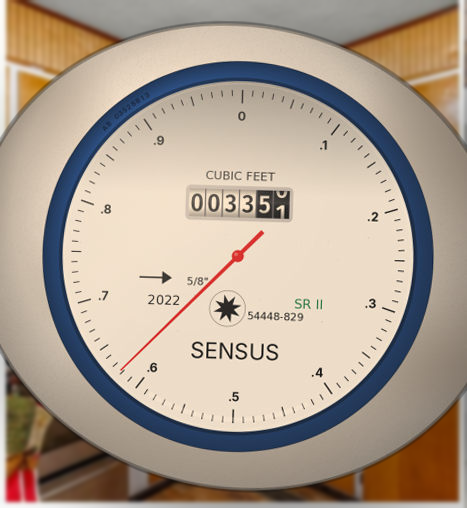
**3350.62** ft³
